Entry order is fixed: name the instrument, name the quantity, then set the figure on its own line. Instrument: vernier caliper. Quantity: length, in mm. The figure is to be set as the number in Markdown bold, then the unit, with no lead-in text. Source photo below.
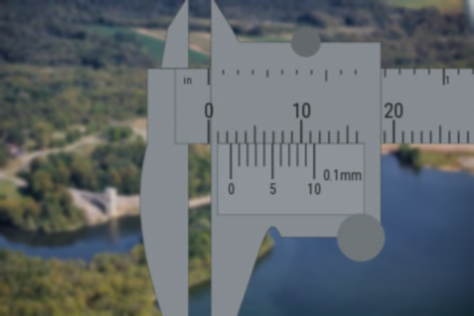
**2.4** mm
